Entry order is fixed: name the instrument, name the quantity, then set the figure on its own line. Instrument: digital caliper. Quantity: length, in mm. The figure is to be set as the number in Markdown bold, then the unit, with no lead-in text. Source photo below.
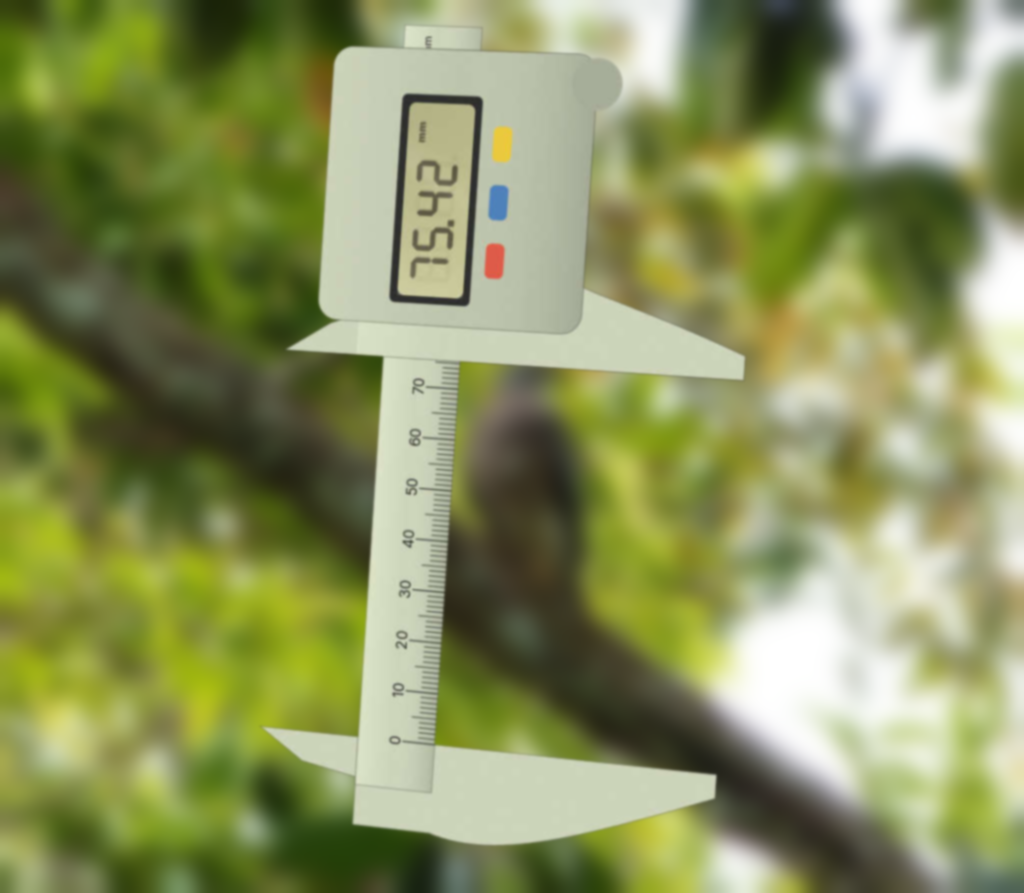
**75.42** mm
